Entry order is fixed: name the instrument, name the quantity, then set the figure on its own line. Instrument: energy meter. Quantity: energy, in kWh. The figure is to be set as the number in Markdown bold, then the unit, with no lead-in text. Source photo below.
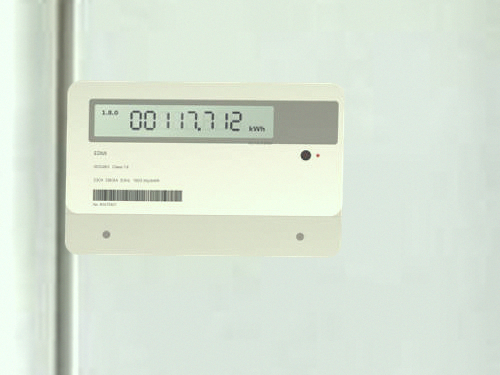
**117.712** kWh
